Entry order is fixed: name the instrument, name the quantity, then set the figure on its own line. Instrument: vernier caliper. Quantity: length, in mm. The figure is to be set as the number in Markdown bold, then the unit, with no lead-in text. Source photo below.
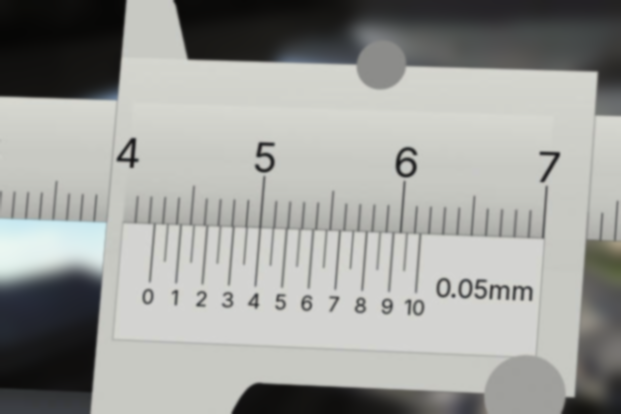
**42.4** mm
